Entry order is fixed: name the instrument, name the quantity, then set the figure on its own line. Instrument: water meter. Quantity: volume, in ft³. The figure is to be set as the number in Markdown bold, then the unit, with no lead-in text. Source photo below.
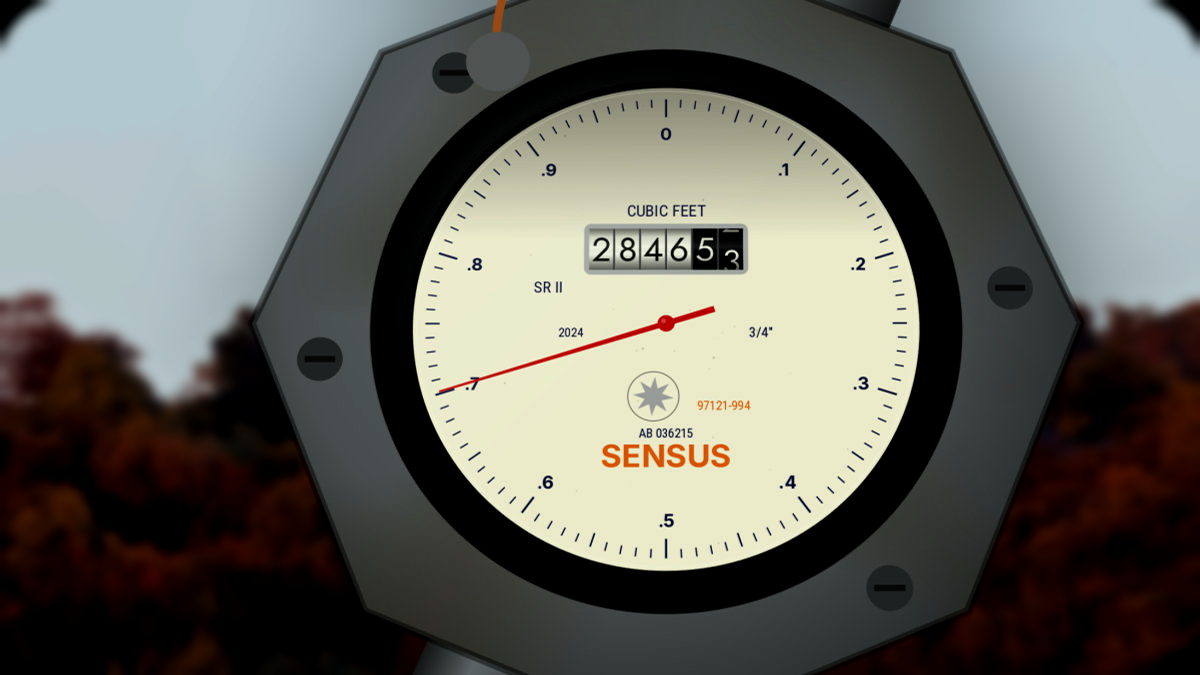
**284652.70** ft³
